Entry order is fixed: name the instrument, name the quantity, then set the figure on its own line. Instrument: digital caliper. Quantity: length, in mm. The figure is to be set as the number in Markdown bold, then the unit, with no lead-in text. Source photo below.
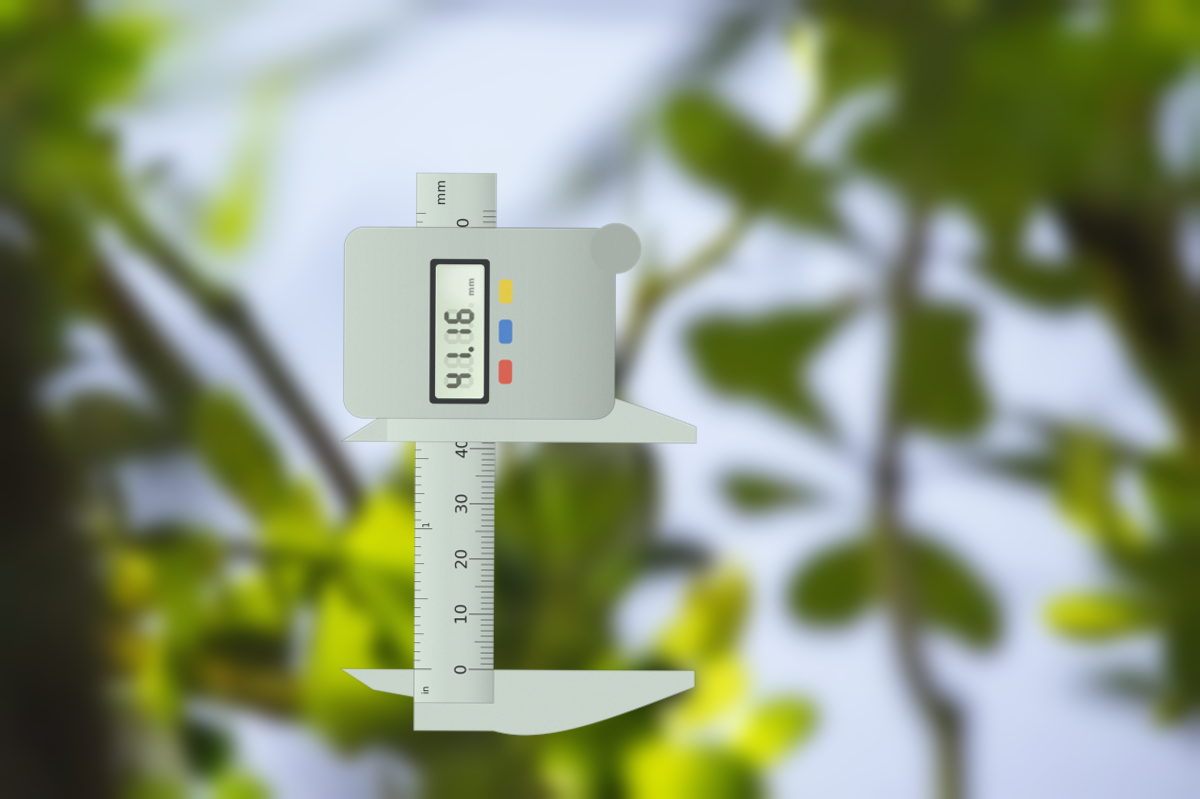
**41.16** mm
